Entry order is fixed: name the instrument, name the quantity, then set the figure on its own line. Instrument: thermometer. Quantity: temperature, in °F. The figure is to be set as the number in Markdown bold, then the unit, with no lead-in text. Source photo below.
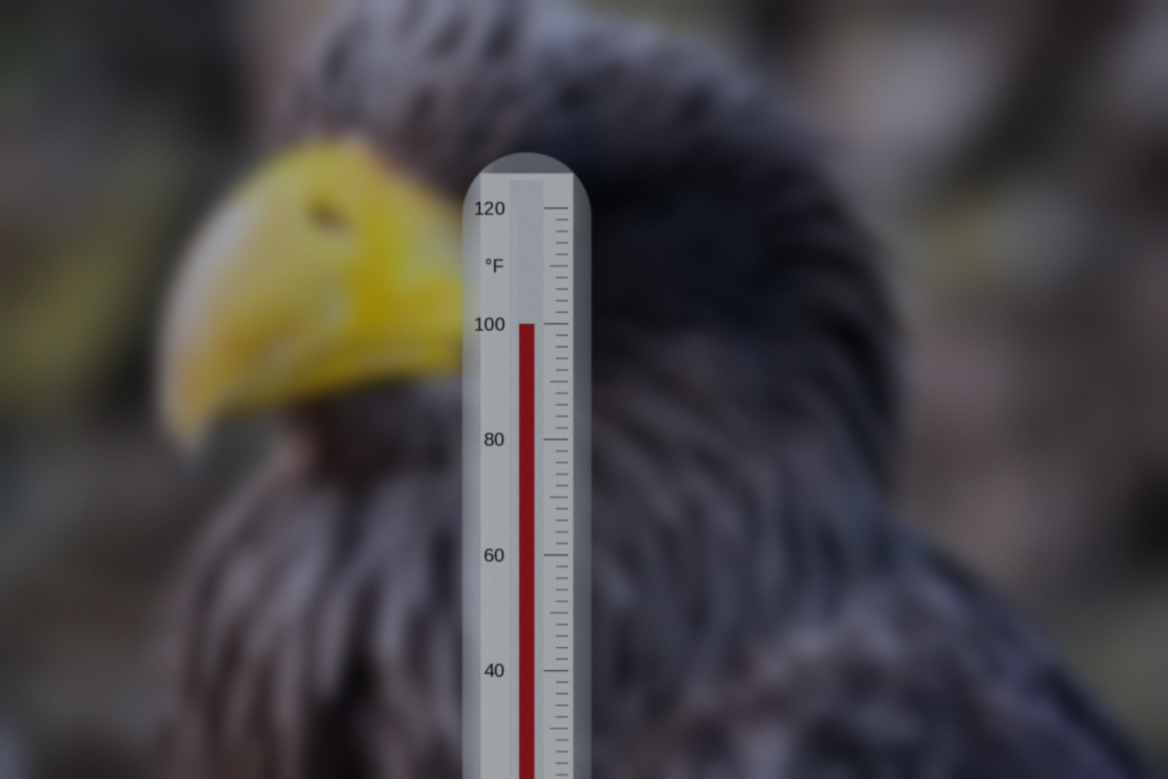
**100** °F
